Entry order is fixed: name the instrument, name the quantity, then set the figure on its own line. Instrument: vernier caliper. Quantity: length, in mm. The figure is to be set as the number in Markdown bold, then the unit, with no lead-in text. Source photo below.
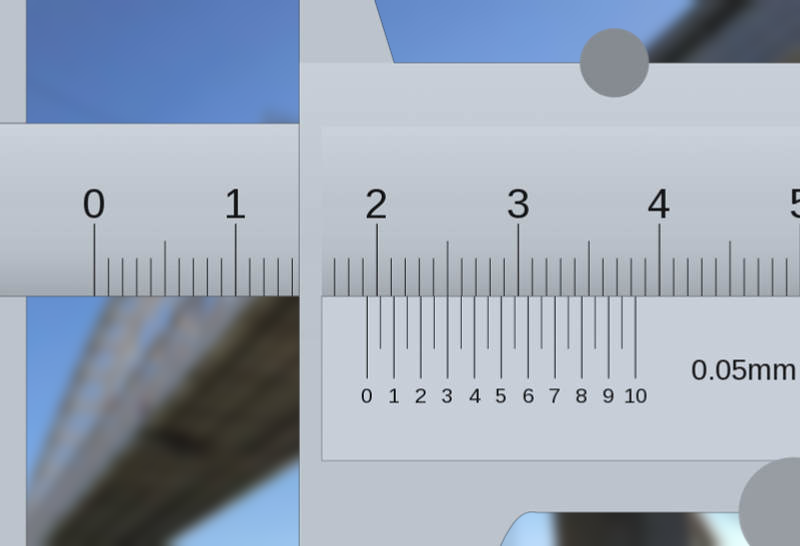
**19.3** mm
